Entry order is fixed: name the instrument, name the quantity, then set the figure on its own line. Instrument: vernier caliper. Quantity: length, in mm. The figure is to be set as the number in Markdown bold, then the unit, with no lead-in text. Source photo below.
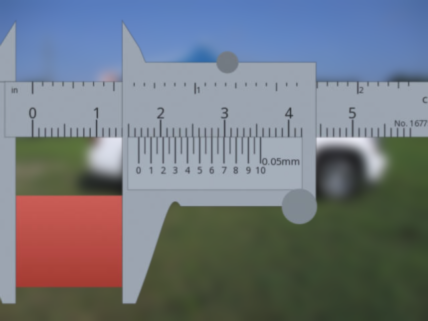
**16.6** mm
